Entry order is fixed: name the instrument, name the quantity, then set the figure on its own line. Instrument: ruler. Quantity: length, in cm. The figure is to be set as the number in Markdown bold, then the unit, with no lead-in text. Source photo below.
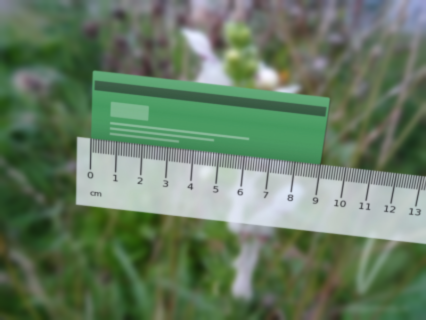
**9** cm
